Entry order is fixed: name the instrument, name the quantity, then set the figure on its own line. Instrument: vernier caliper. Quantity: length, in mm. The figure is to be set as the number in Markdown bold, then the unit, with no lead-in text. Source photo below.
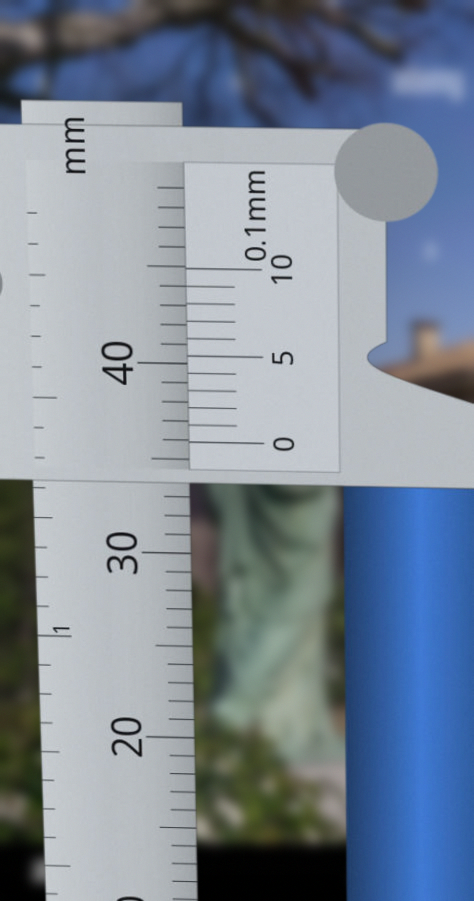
**35.9** mm
